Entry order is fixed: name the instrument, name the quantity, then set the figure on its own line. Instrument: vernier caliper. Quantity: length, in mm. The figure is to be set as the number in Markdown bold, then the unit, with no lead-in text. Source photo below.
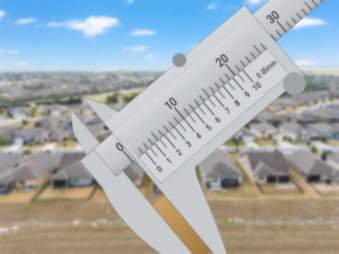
**2.4** mm
